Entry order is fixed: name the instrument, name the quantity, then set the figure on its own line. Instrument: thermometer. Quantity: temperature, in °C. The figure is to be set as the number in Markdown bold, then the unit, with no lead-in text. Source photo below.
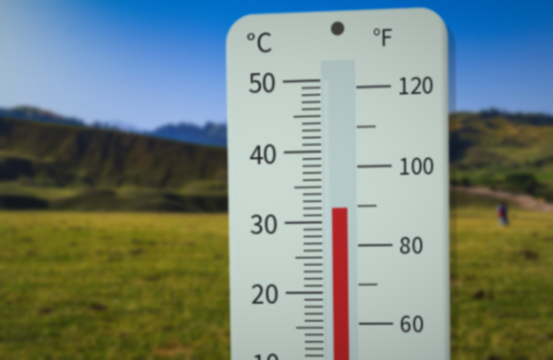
**32** °C
